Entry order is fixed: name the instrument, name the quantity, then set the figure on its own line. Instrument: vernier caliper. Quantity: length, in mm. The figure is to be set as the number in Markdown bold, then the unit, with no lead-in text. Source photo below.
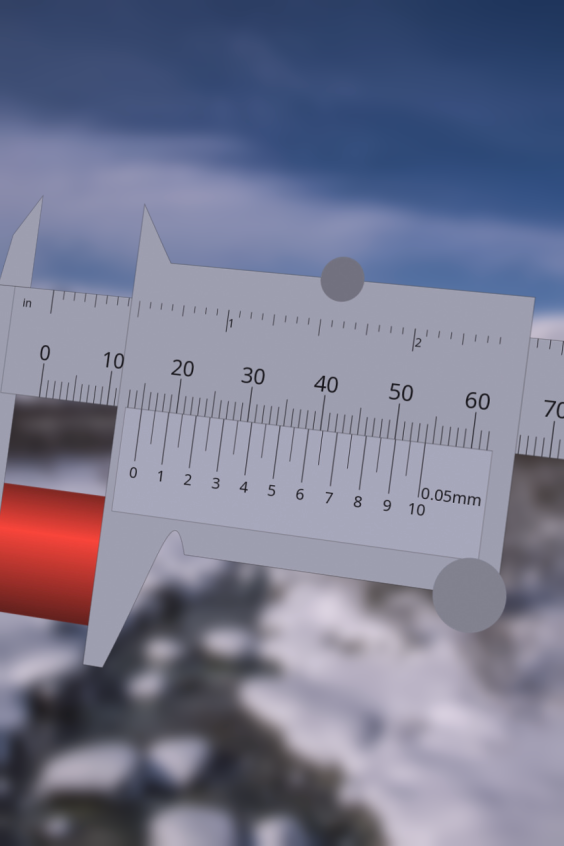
**15.0** mm
